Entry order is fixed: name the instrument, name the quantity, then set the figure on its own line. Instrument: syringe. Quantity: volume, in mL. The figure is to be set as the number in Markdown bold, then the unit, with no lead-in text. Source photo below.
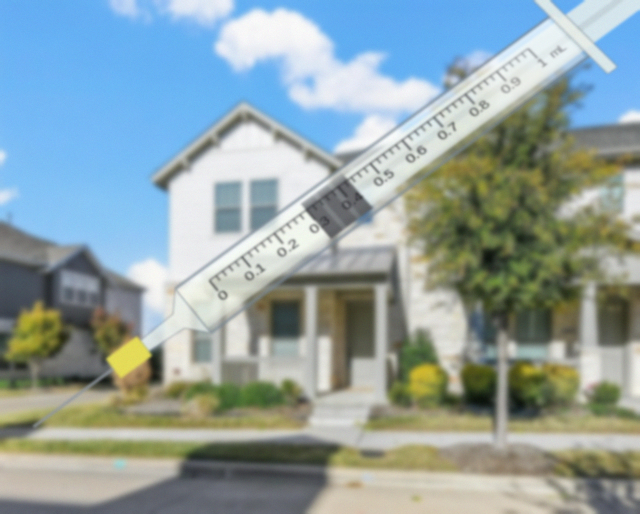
**0.3** mL
